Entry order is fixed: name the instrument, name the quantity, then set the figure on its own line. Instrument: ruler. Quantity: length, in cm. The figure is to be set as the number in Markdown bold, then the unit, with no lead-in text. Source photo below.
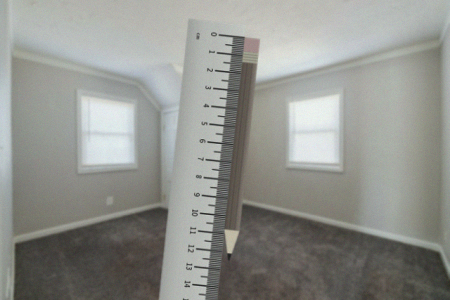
**12.5** cm
